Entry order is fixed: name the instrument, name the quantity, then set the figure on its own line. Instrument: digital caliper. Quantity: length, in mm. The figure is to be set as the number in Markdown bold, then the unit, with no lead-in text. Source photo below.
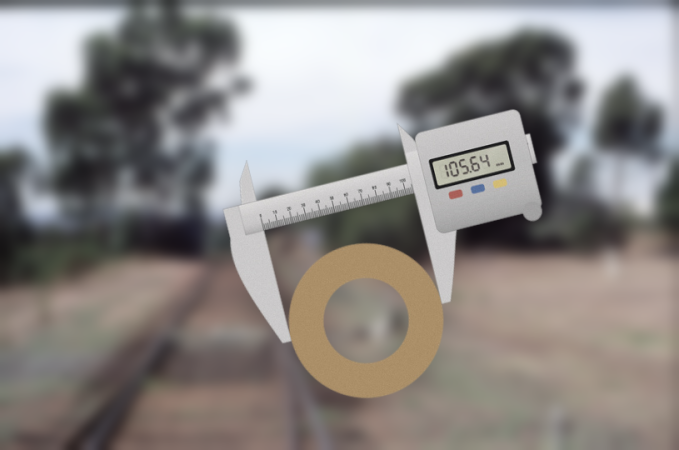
**105.64** mm
